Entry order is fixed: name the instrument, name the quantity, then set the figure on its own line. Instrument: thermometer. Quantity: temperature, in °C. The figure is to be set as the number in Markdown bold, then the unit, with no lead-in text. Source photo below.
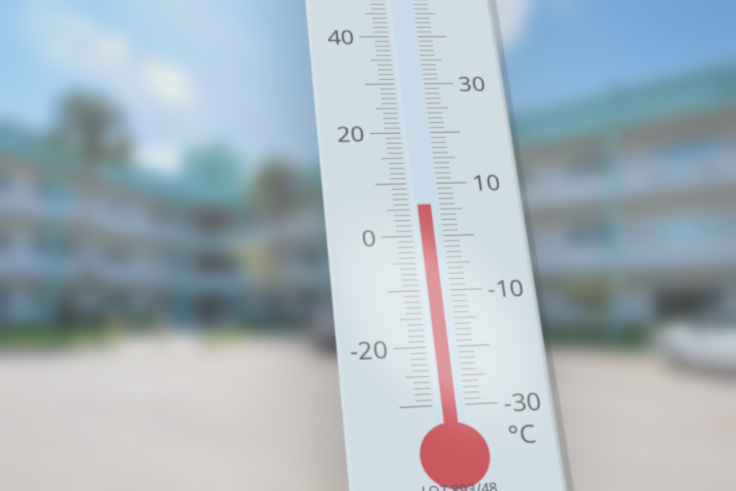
**6** °C
